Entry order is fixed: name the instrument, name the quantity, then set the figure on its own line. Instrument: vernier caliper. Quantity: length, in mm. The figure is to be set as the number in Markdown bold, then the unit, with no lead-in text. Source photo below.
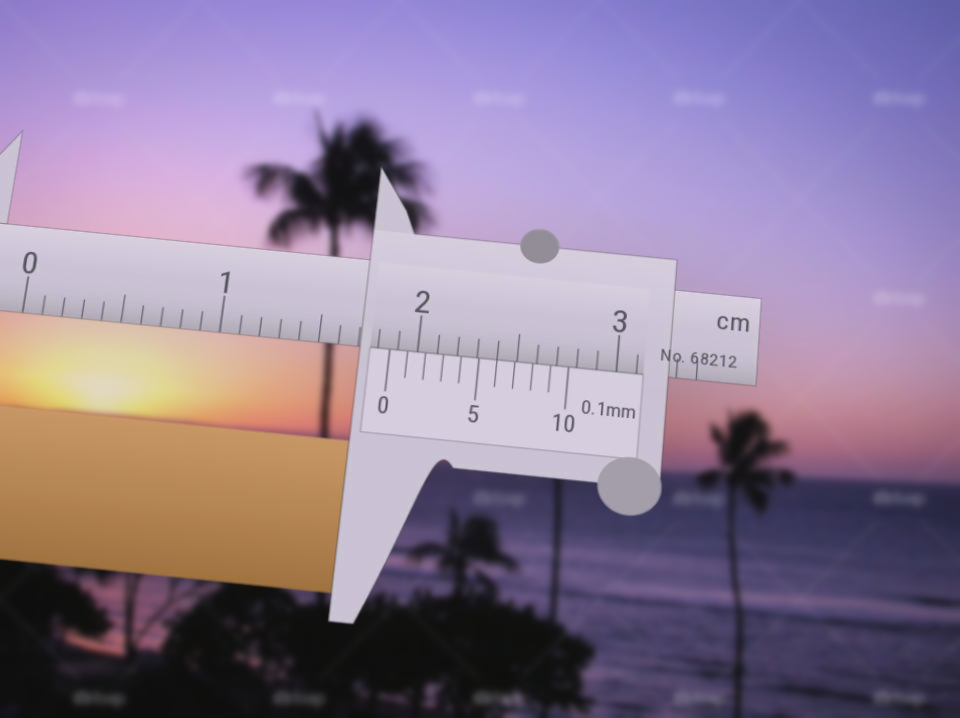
**18.6** mm
